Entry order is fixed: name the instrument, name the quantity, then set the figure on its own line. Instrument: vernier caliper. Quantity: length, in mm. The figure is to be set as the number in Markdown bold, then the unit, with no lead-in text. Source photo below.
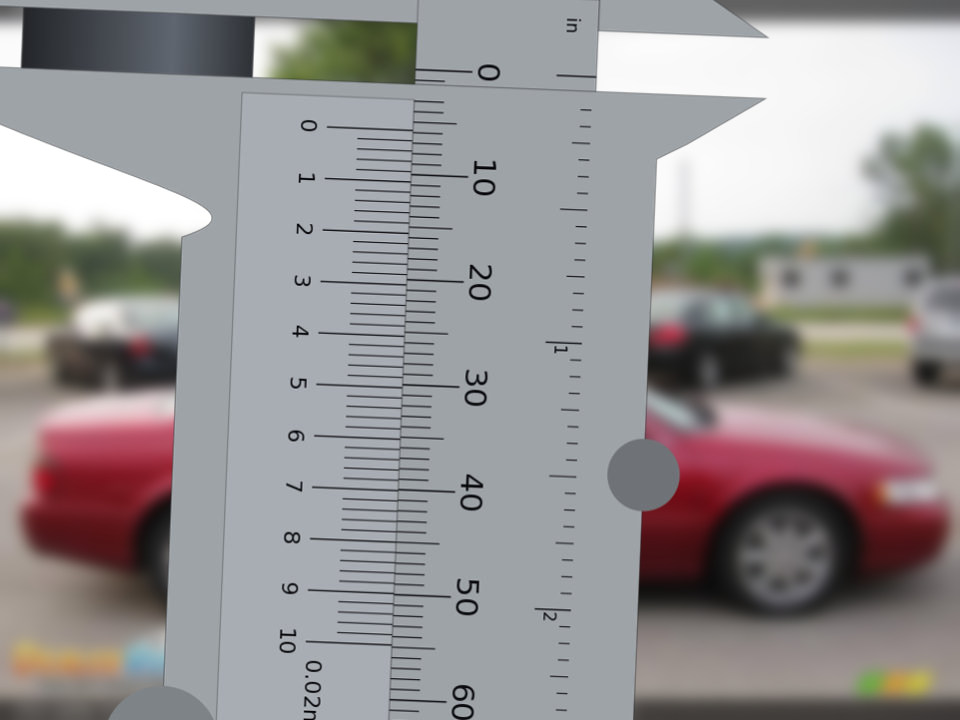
**5.8** mm
